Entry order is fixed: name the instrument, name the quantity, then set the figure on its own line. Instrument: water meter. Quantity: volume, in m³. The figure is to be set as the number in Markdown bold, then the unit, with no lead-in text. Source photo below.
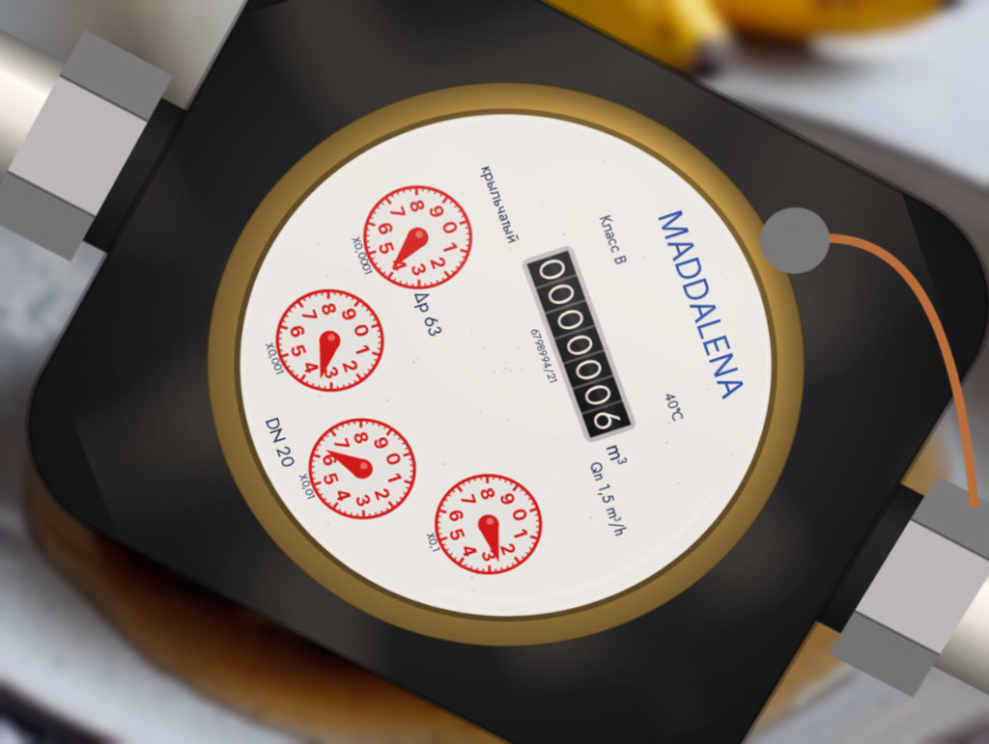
**6.2634** m³
